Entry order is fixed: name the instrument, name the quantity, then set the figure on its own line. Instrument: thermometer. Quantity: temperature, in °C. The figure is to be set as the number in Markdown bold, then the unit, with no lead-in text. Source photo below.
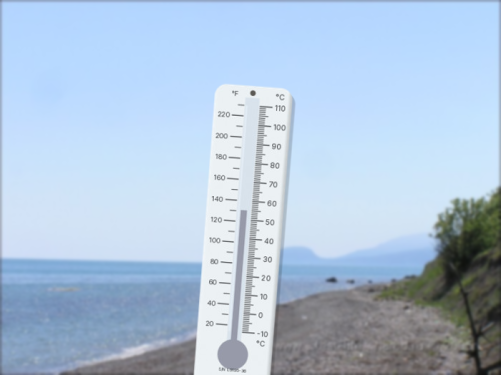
**55** °C
